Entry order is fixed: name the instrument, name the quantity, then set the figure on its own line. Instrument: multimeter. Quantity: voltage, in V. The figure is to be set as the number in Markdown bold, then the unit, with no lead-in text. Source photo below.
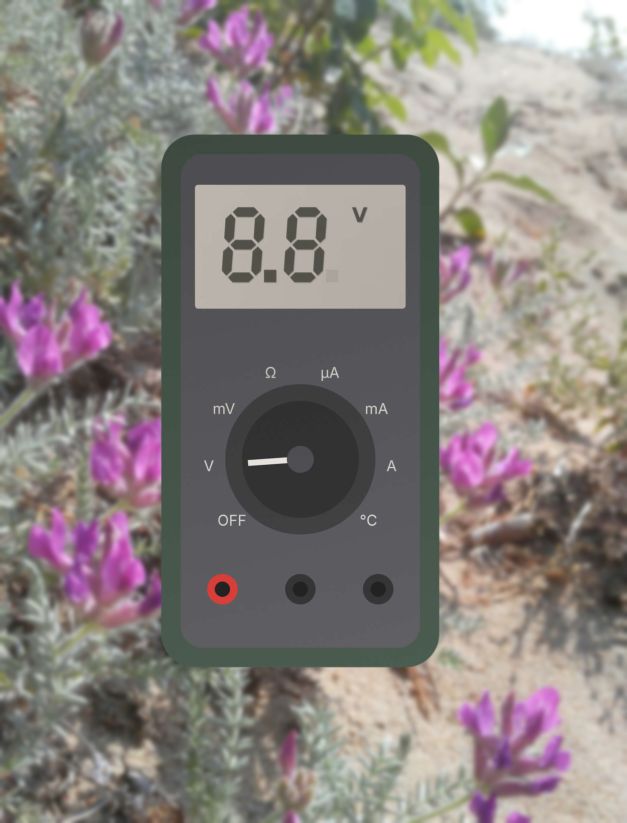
**8.8** V
